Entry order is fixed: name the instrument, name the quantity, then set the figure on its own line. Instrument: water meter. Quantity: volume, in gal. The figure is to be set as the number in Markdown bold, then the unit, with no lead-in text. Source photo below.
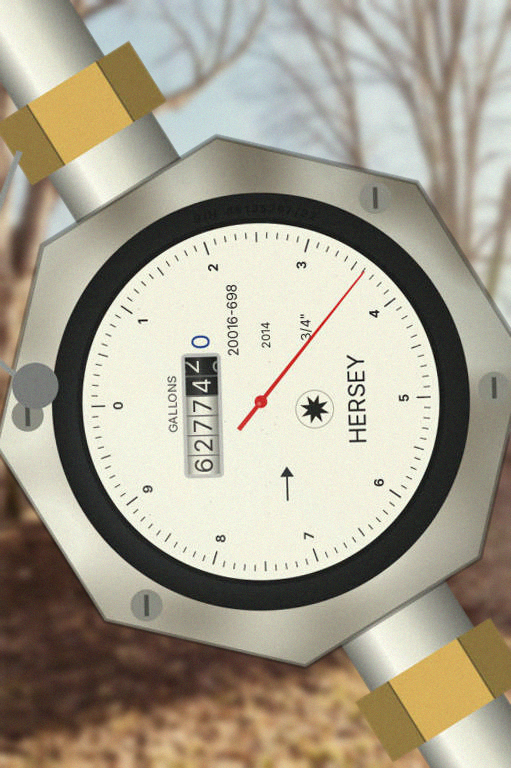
**6277423.6** gal
